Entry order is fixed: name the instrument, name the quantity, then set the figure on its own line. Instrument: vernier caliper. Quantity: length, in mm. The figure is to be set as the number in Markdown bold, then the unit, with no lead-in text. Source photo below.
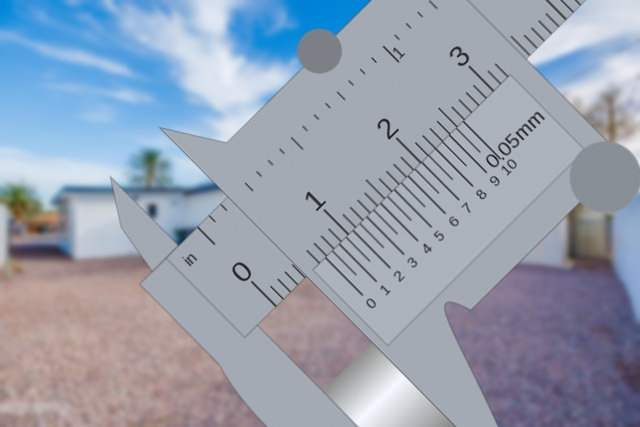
**6.8** mm
